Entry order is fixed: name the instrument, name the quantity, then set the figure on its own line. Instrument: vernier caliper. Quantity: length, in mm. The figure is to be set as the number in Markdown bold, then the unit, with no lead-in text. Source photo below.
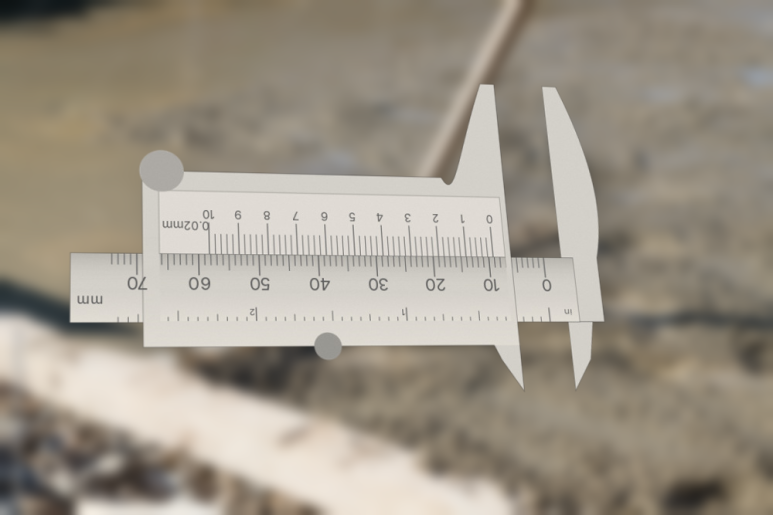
**9.2** mm
